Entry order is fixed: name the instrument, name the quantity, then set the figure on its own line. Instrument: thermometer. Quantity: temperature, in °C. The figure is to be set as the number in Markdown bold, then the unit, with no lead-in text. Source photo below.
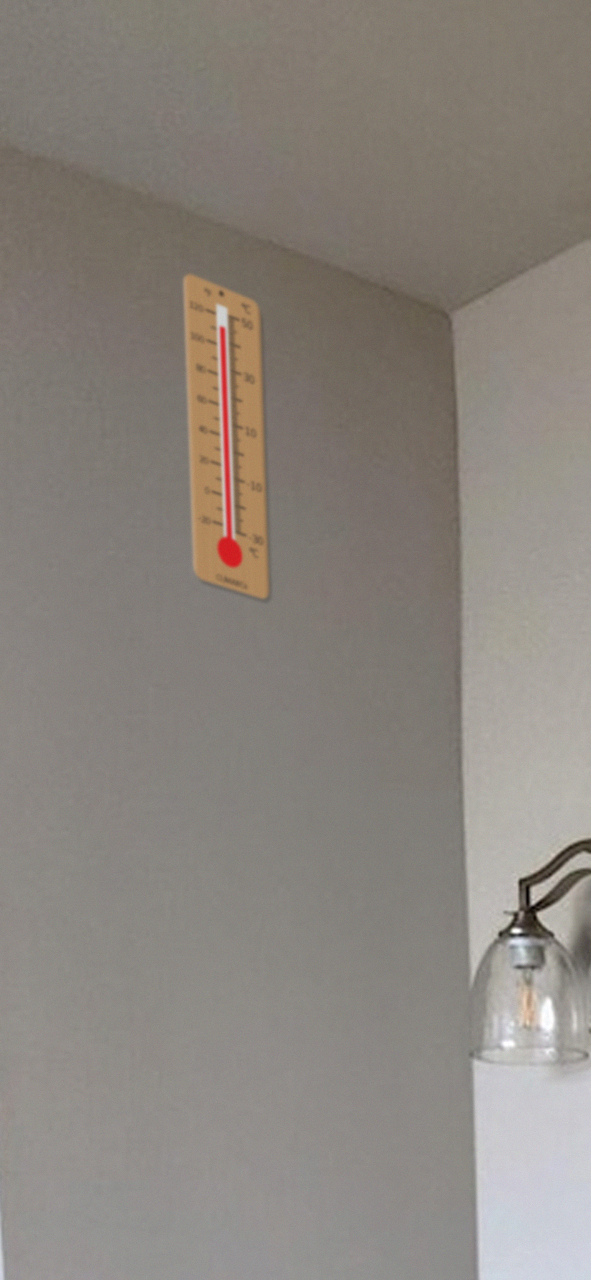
**45** °C
